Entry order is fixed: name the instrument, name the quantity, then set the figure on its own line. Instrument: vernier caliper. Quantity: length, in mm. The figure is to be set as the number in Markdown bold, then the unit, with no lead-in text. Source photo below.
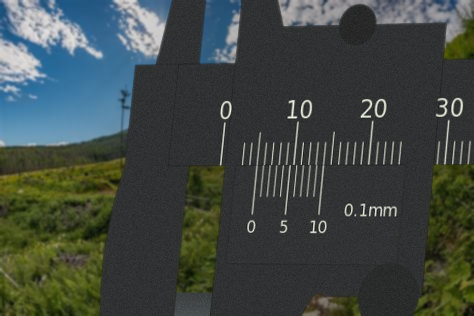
**5.0** mm
